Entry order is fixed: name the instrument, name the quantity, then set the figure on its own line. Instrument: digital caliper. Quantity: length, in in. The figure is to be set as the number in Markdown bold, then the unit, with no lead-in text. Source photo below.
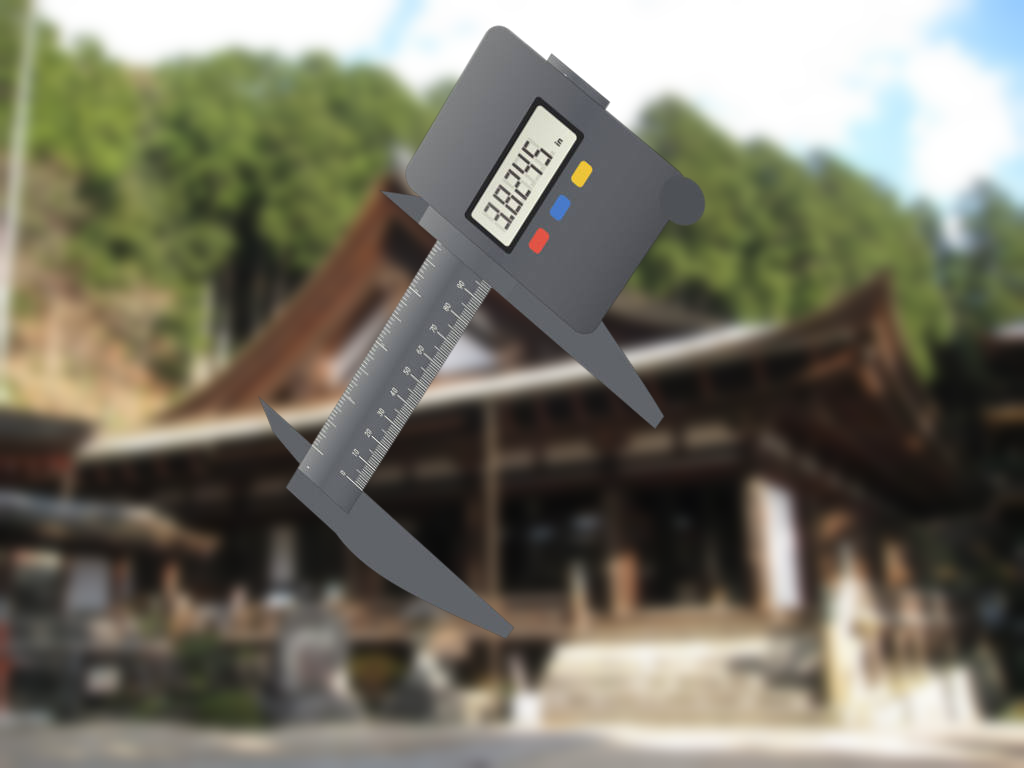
**3.8245** in
